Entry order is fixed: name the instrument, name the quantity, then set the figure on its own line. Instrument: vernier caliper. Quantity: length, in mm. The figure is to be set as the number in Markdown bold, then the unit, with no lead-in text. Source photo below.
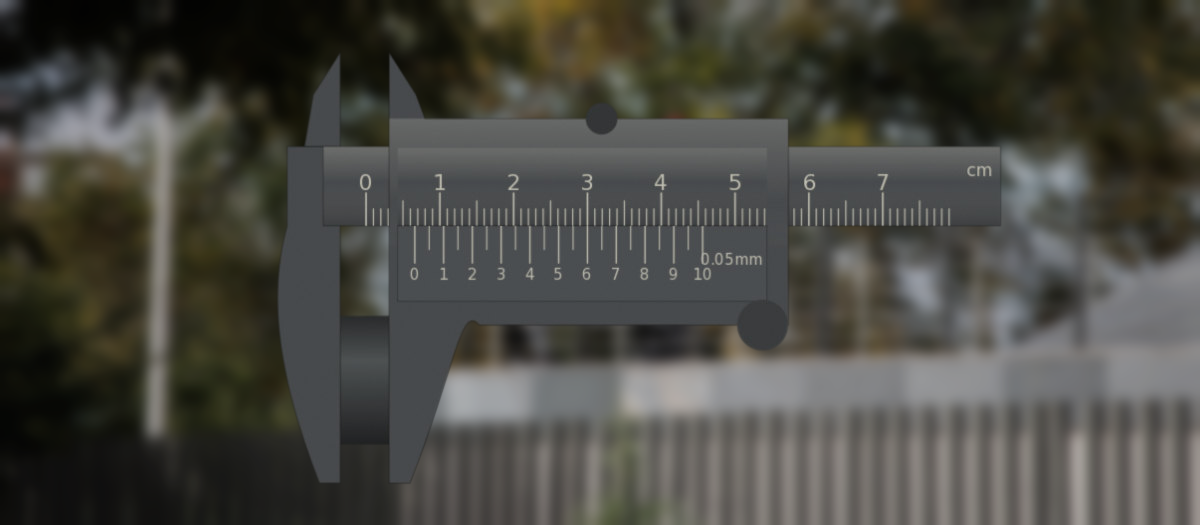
**6.6** mm
